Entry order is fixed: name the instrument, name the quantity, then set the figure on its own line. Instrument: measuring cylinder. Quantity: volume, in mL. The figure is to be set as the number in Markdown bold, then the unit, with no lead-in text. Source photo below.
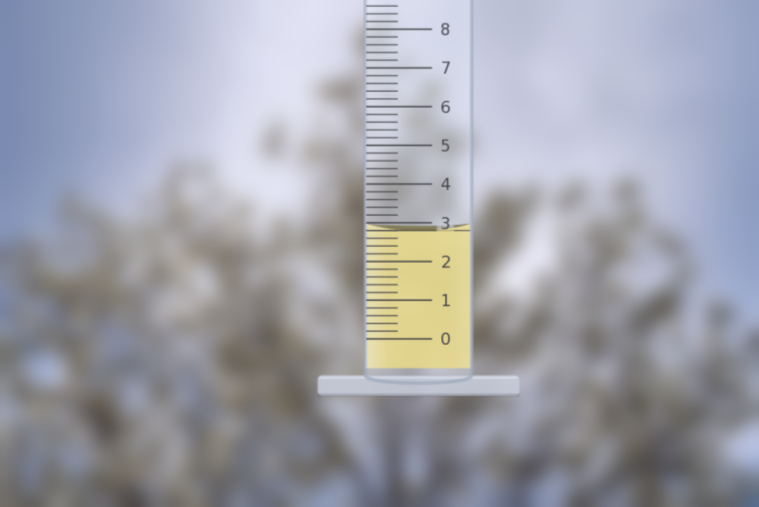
**2.8** mL
